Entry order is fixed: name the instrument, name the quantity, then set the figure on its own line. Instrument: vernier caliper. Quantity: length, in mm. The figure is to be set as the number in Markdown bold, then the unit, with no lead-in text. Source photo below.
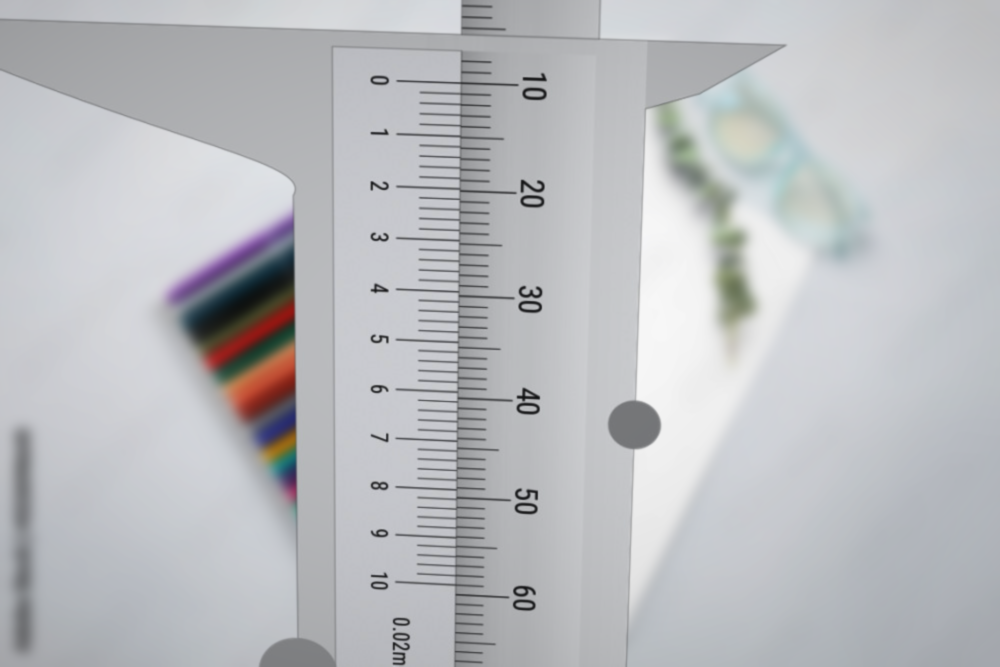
**10.0** mm
